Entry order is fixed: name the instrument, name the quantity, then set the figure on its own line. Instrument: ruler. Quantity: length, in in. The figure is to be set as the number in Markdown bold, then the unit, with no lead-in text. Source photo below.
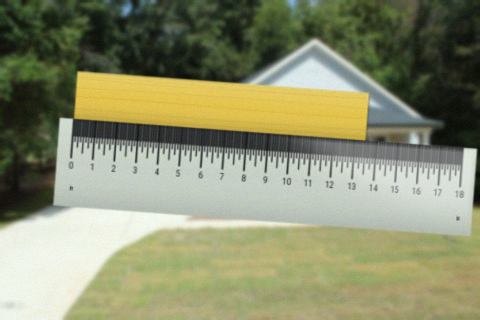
**13.5** in
